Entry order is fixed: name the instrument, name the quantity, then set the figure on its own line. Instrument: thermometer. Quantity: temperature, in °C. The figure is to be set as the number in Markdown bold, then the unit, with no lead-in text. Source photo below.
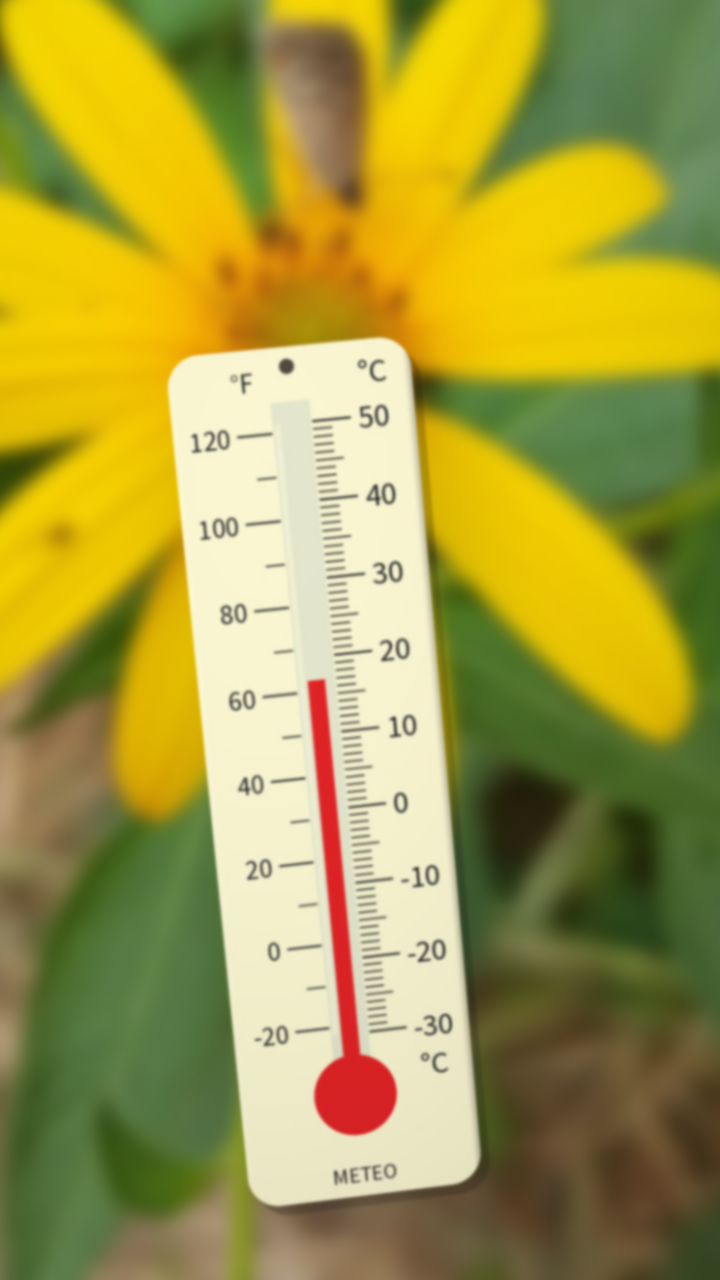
**17** °C
